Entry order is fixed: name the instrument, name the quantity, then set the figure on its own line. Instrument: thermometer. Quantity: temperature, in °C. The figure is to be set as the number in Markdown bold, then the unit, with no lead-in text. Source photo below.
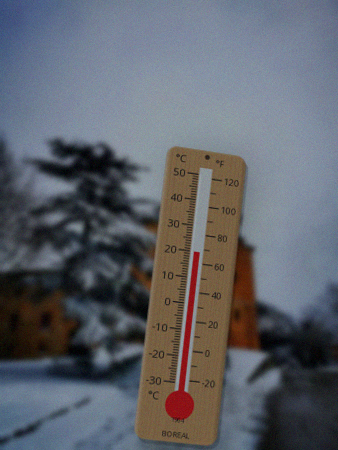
**20** °C
